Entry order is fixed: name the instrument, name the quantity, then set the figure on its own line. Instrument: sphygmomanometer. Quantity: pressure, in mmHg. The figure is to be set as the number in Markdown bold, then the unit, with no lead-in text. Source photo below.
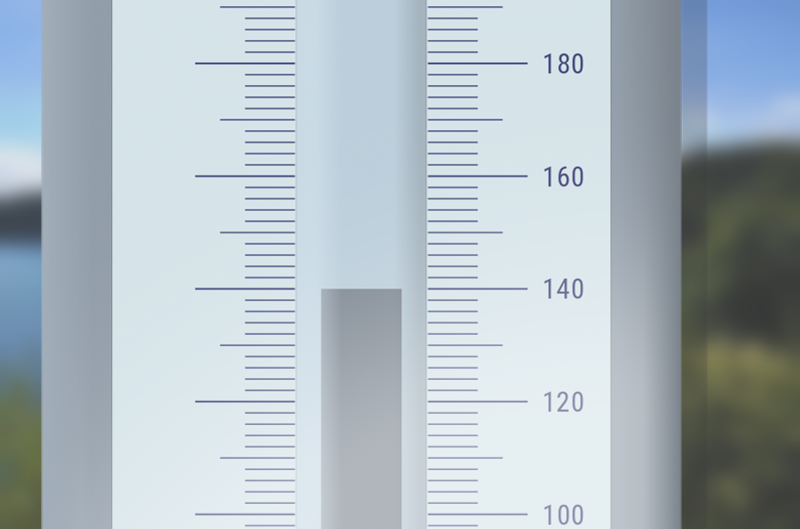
**140** mmHg
